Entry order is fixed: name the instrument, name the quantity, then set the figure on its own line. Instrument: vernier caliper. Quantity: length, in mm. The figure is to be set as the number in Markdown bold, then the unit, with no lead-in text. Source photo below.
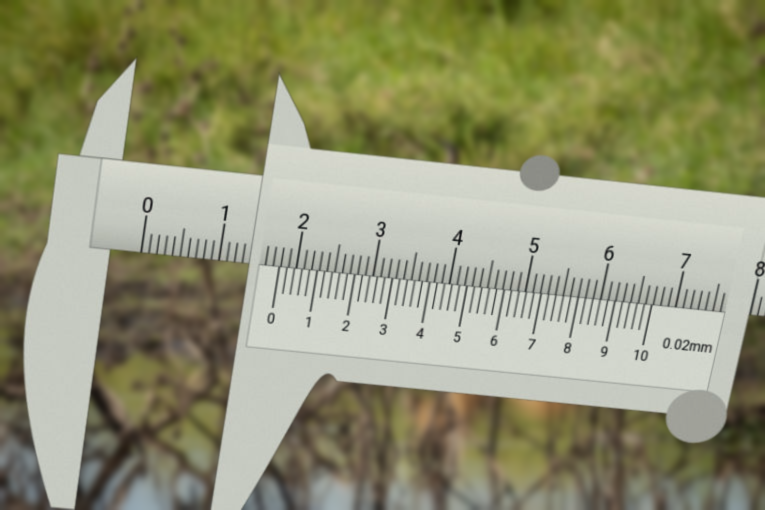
**17.8** mm
